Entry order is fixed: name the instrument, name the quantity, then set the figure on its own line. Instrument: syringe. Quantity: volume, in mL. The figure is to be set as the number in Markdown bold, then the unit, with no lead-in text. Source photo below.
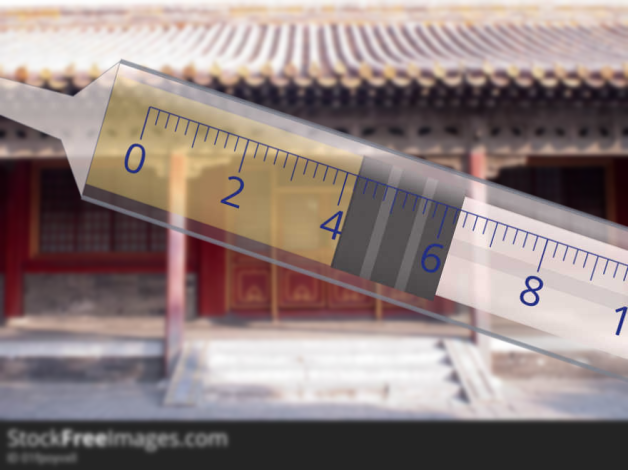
**4.2** mL
